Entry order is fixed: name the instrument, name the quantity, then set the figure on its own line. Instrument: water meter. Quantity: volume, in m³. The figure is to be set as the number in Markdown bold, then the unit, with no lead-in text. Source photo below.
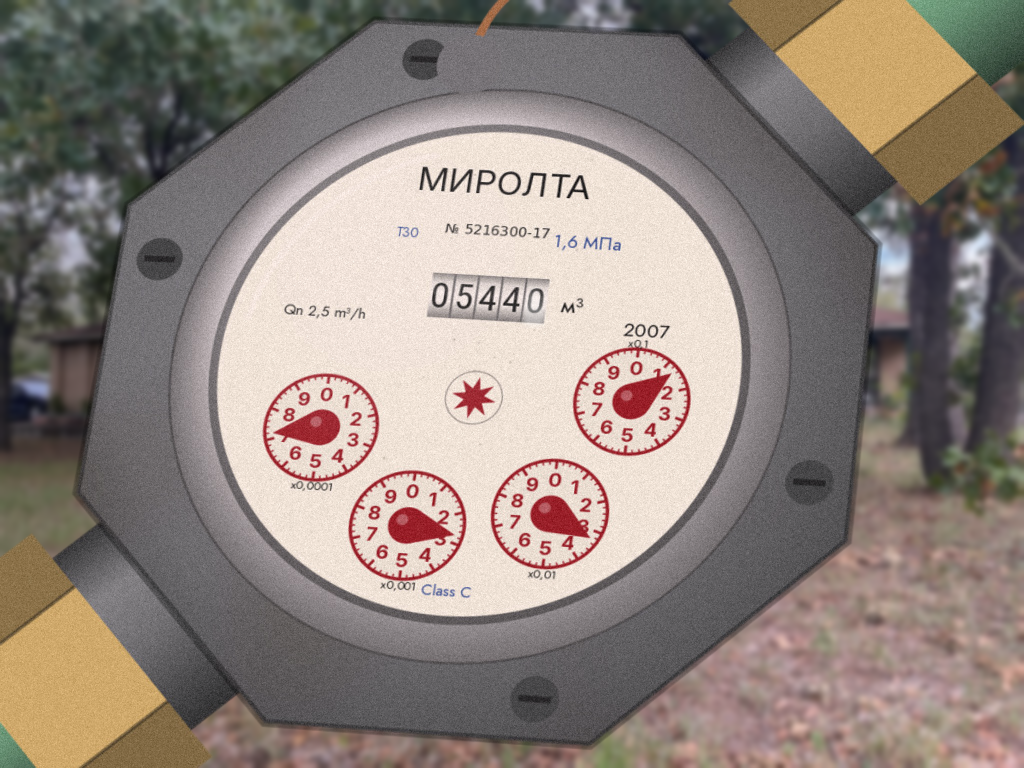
**5440.1327** m³
